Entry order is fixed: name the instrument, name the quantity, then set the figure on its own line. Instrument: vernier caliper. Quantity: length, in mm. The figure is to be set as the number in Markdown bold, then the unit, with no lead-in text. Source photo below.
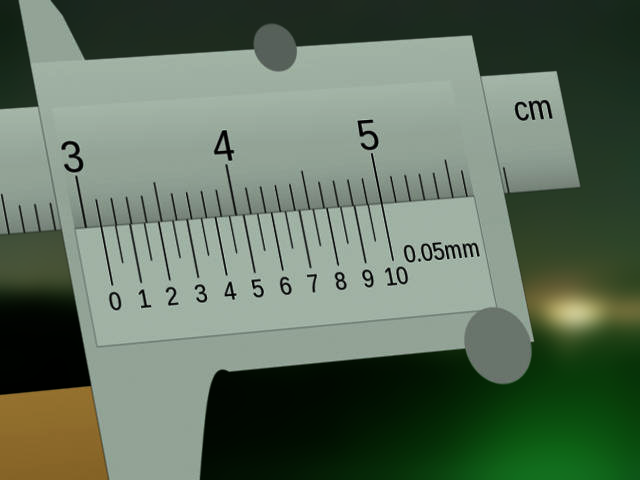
**31.0** mm
